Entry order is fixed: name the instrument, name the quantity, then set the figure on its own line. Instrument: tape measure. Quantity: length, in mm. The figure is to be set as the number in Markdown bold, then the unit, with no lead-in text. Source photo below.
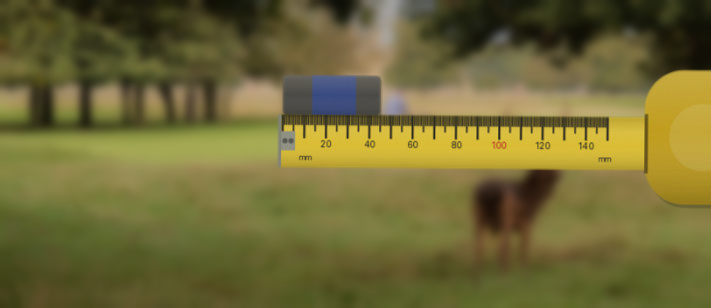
**45** mm
